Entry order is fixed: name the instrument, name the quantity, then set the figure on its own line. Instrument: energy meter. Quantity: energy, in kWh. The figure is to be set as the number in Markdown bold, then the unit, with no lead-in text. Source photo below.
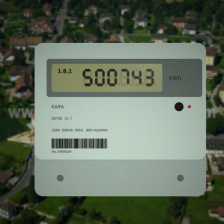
**500743** kWh
